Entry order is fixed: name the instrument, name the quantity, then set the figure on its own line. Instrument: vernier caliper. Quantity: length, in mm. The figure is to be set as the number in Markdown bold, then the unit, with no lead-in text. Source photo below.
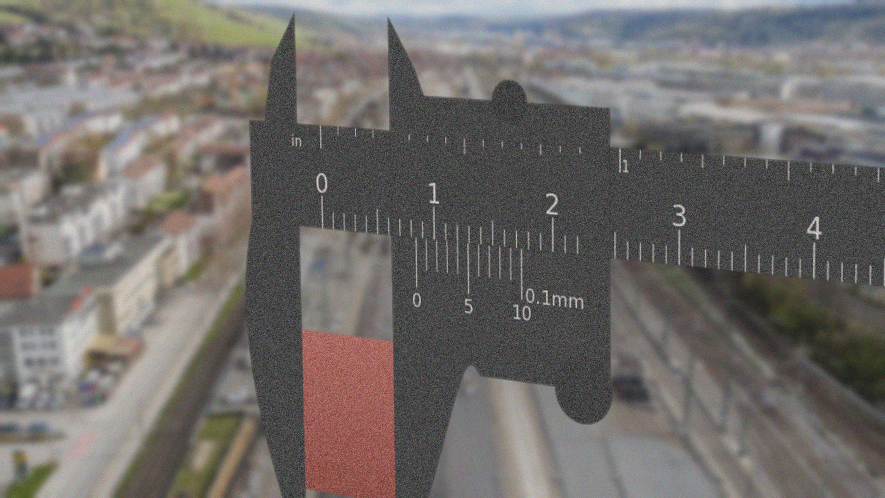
**8.4** mm
